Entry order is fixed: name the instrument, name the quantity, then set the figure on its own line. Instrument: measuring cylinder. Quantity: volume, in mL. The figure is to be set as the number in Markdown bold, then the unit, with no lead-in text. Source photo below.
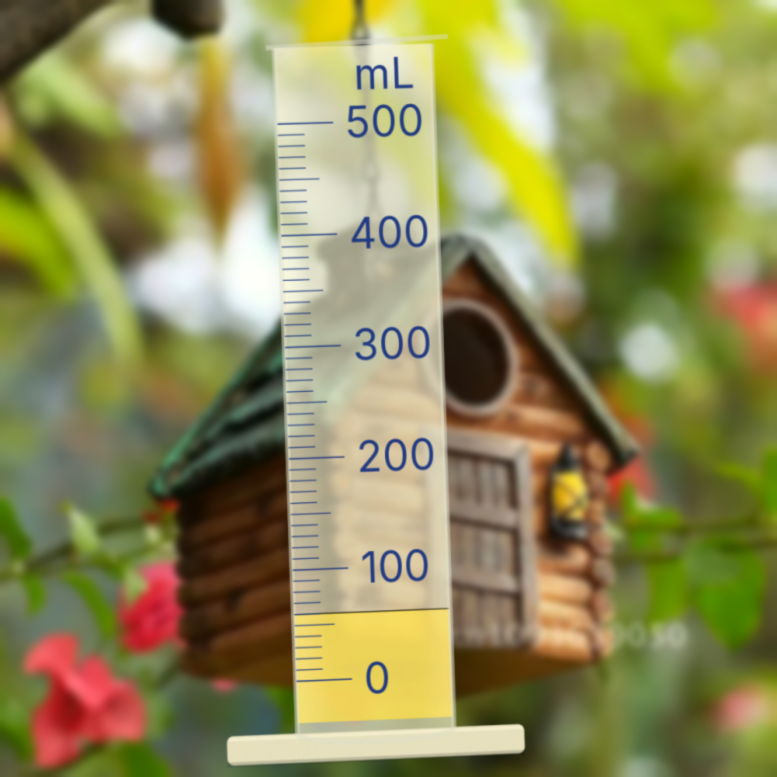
**60** mL
